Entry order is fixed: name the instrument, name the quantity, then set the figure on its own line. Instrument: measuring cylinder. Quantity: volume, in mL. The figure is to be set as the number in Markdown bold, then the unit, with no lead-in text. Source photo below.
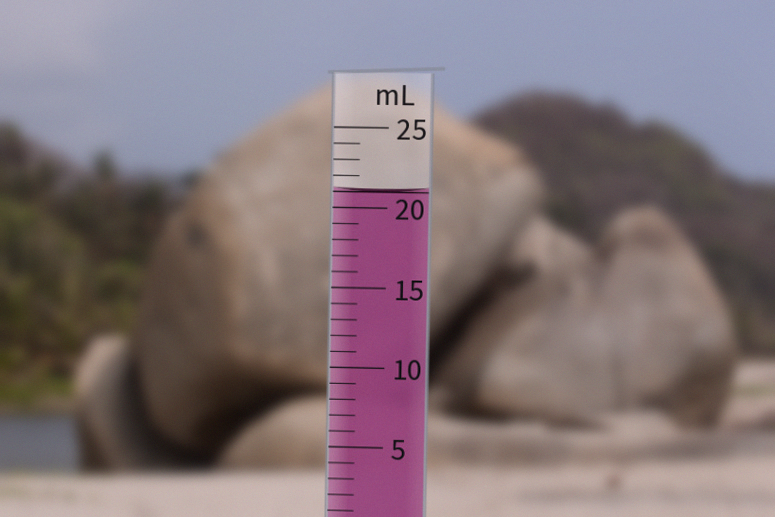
**21** mL
